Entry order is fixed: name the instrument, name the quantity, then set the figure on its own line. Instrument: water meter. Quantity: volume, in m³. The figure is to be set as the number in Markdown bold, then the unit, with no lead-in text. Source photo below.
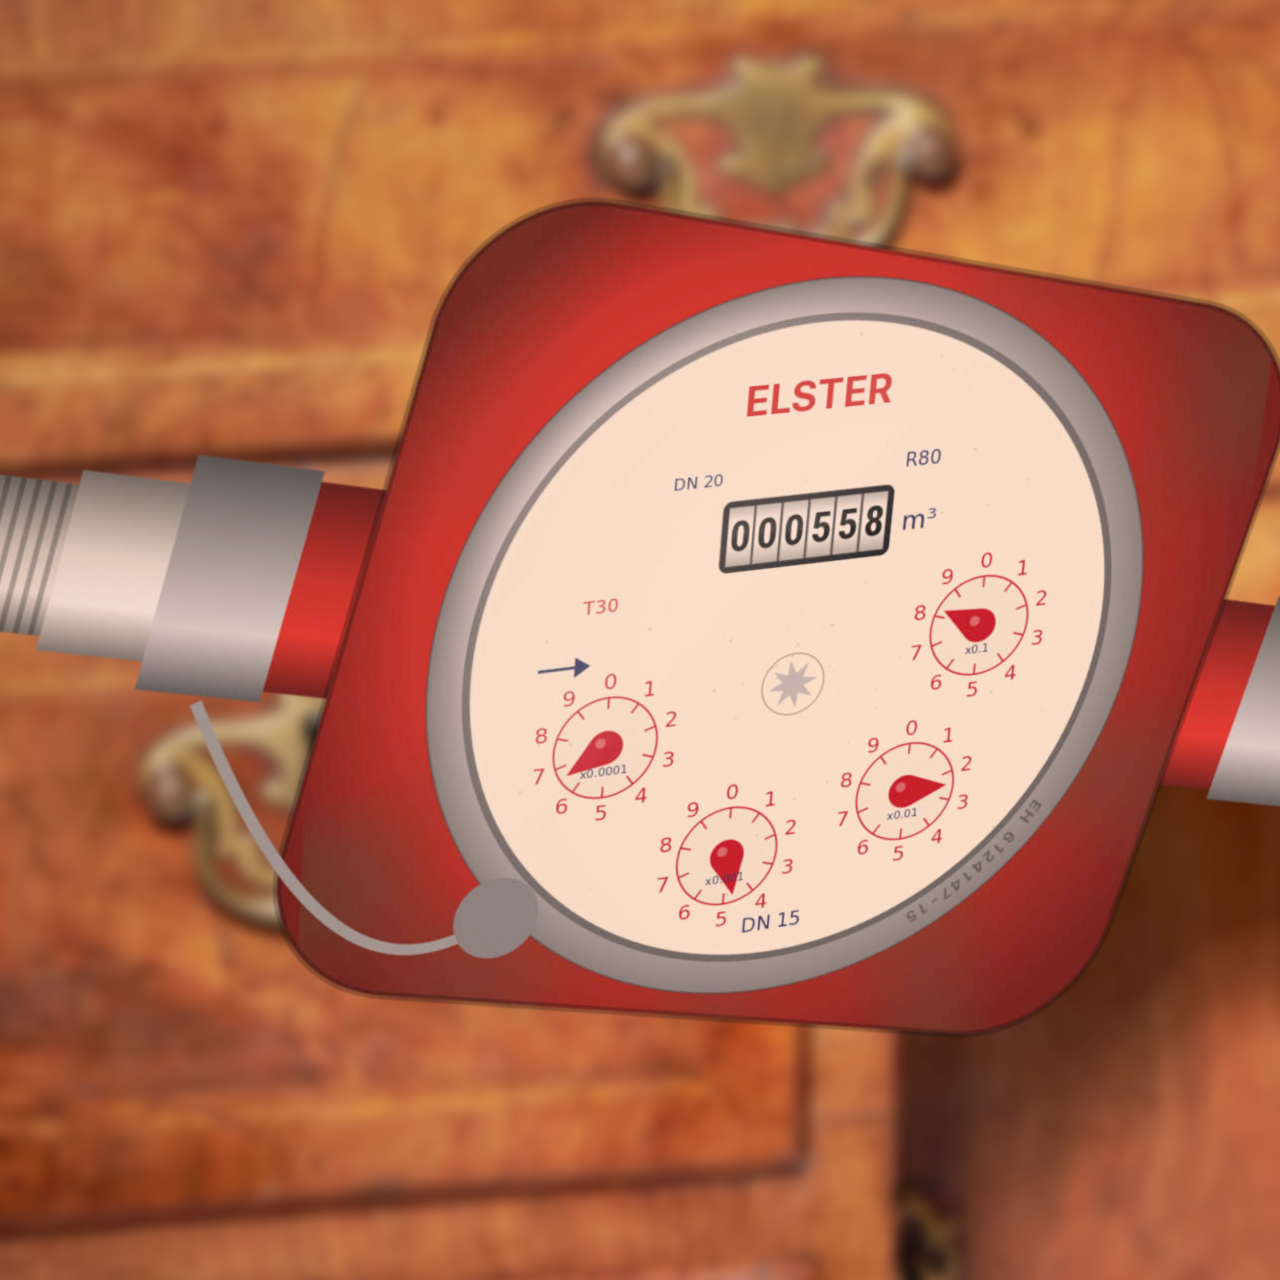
**558.8246** m³
